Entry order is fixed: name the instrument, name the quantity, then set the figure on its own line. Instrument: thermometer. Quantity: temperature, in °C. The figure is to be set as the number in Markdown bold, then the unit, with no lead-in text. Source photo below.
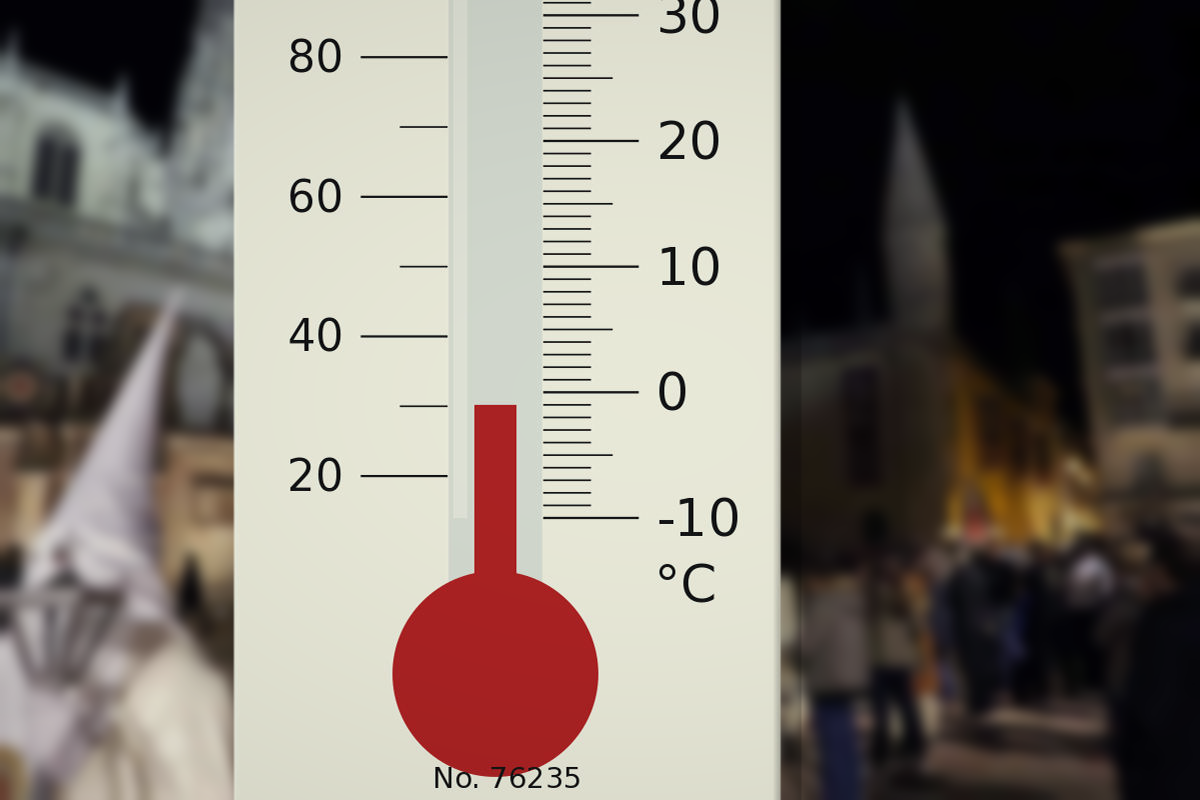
**-1** °C
